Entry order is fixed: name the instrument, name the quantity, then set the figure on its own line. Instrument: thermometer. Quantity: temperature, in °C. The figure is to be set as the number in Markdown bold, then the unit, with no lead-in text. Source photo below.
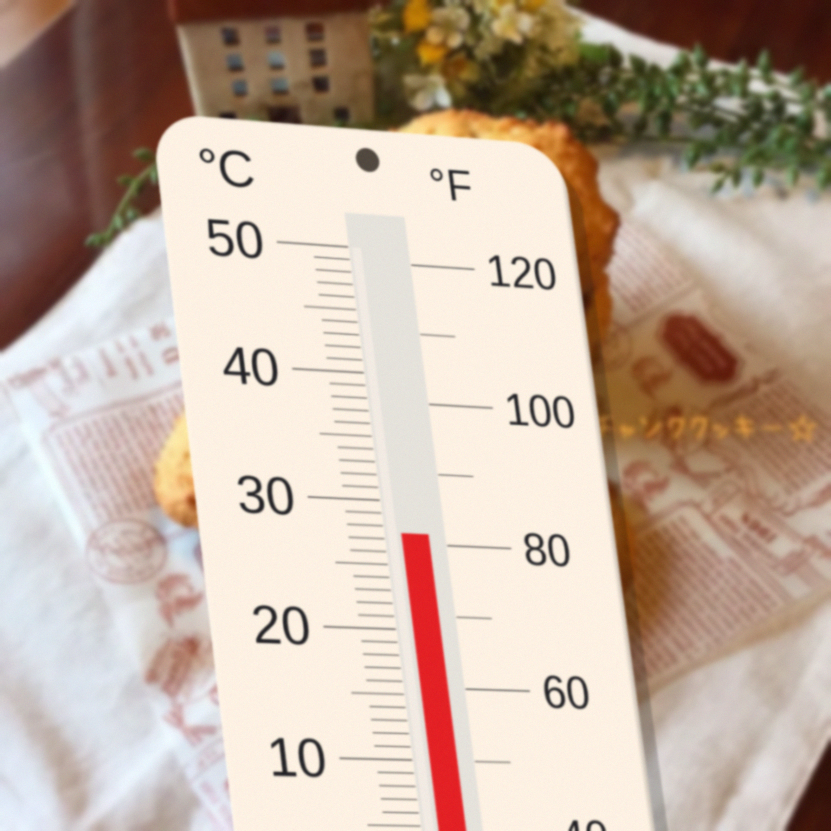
**27.5** °C
